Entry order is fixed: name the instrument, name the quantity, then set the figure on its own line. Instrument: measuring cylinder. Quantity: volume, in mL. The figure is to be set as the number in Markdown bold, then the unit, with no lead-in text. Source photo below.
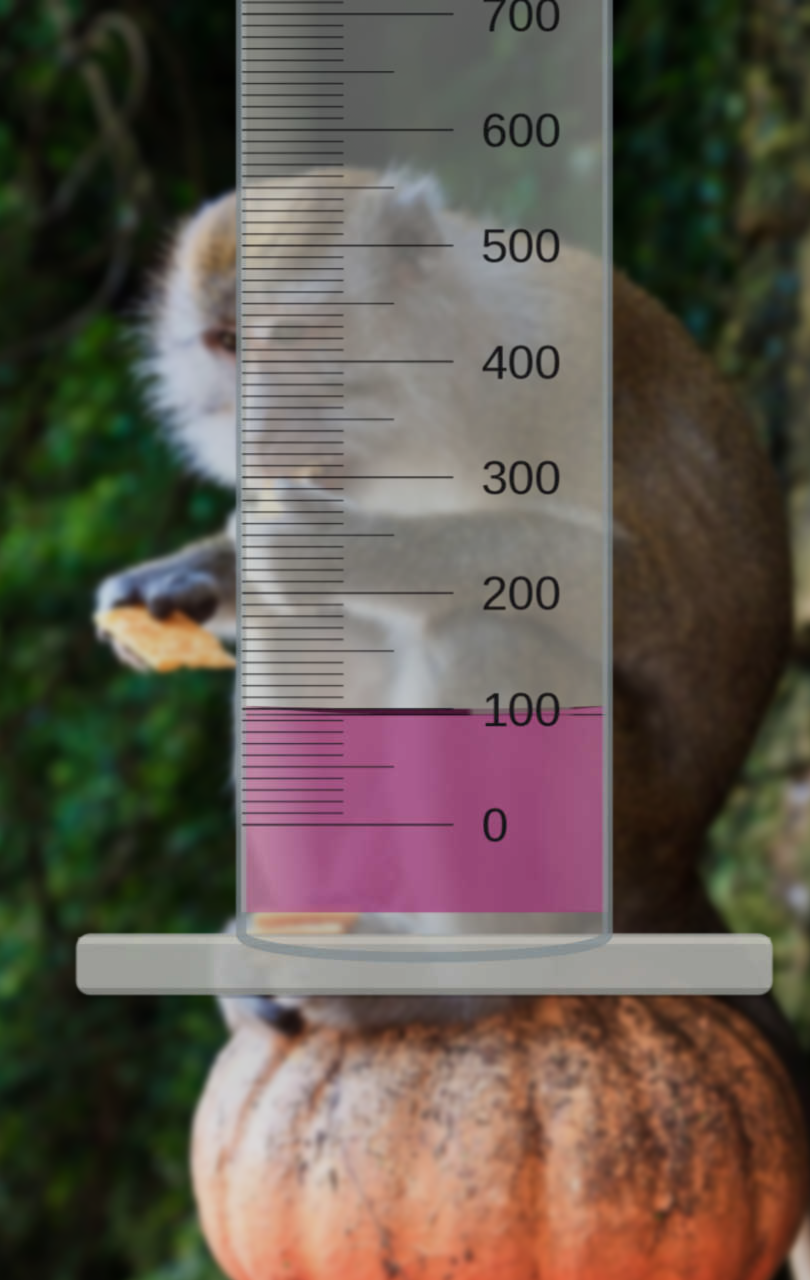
**95** mL
